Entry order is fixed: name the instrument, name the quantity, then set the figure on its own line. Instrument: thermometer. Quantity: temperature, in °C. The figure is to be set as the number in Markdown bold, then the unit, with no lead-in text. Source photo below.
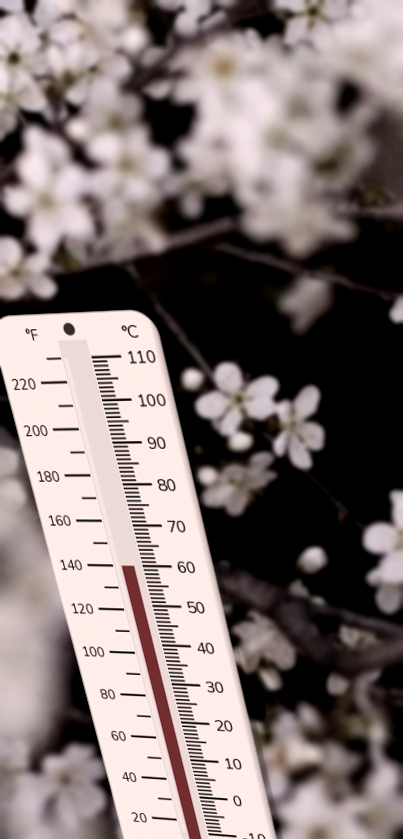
**60** °C
